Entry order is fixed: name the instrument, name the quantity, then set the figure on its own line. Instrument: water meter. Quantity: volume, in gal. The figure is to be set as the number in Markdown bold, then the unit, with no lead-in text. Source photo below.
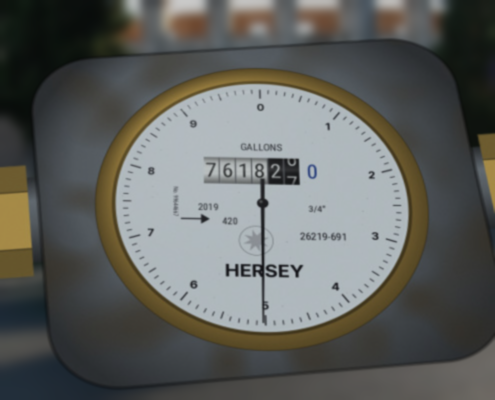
**7618265.0** gal
